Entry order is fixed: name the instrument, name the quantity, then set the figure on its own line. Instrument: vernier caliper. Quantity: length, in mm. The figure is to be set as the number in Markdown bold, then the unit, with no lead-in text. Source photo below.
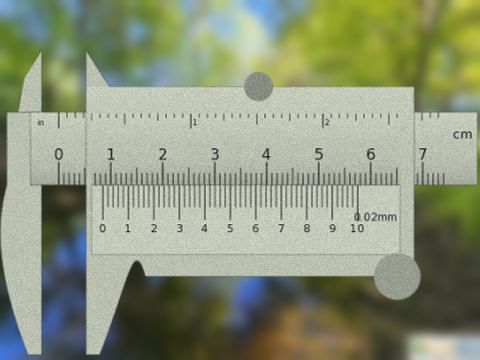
**8.5** mm
